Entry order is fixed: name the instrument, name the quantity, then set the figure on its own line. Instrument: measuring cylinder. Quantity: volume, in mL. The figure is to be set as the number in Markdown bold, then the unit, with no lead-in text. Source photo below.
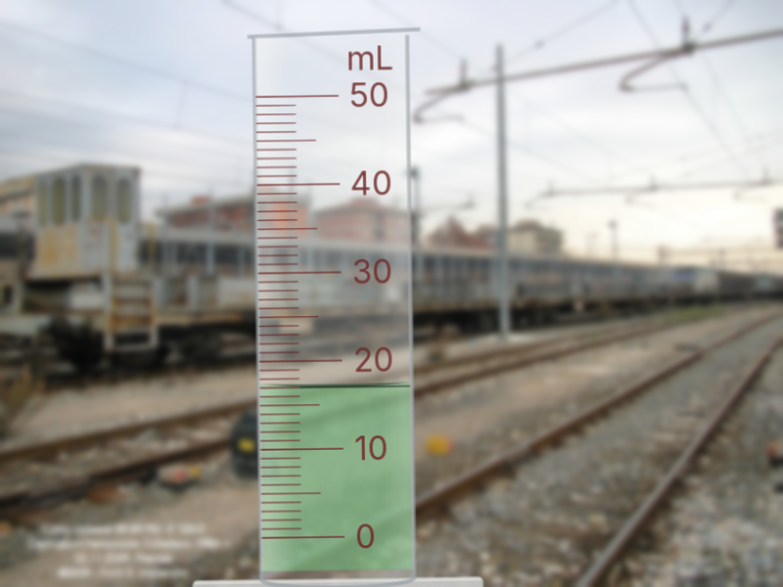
**17** mL
